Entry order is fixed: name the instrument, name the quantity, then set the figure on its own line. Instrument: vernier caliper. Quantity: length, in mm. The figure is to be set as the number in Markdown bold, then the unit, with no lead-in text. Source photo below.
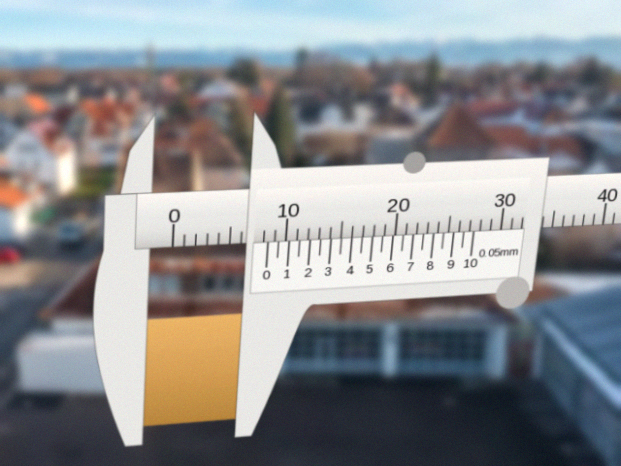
**8.4** mm
